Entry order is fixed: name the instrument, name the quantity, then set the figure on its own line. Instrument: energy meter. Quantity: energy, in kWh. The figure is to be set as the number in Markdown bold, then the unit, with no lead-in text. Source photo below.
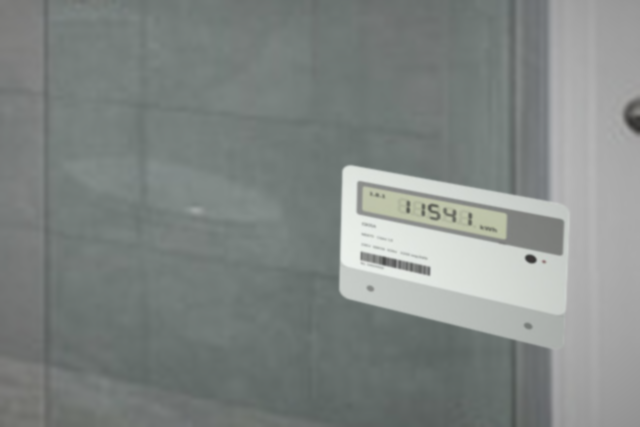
**11541** kWh
